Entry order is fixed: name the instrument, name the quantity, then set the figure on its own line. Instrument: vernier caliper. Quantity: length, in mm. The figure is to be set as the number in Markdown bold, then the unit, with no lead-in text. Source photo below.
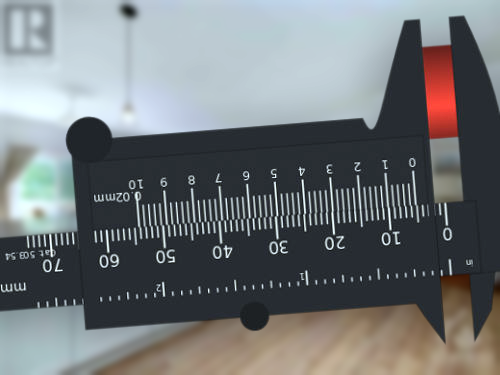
**5.2** mm
